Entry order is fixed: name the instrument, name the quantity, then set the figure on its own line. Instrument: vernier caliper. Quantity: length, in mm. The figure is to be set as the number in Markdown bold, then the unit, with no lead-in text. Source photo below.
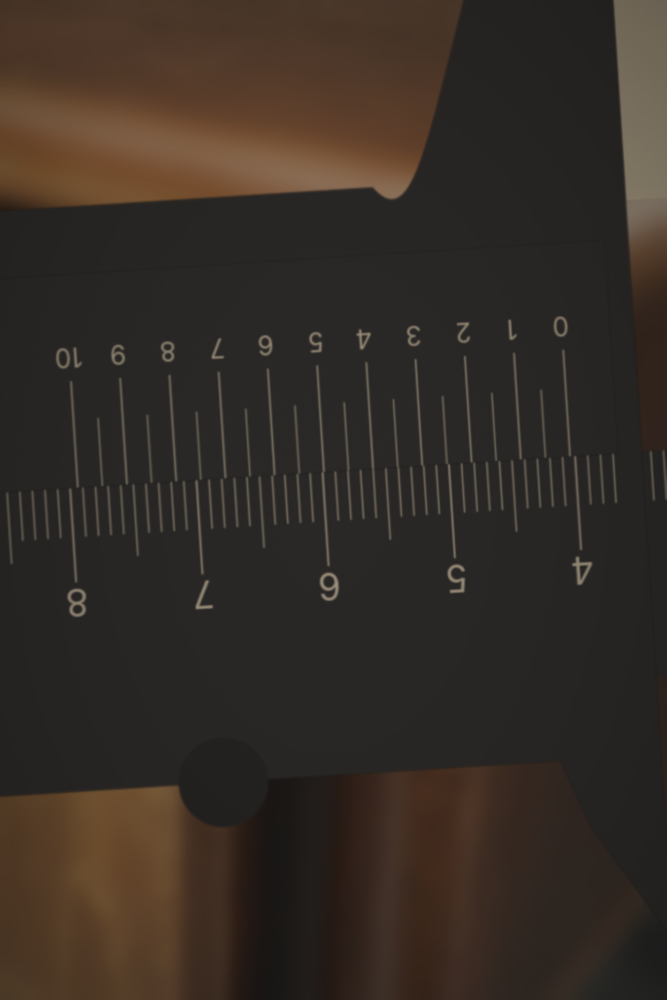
**40.4** mm
